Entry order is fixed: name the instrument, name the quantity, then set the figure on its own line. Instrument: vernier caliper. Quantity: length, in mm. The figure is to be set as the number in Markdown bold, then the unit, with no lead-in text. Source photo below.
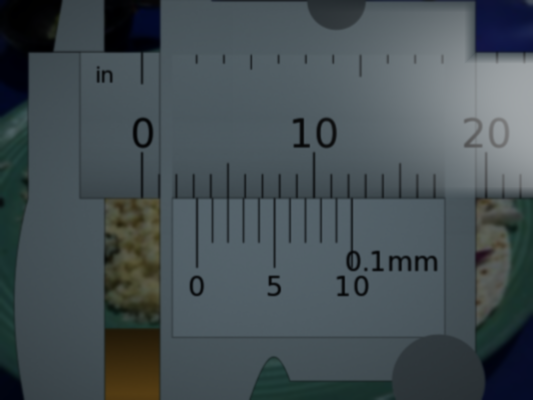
**3.2** mm
